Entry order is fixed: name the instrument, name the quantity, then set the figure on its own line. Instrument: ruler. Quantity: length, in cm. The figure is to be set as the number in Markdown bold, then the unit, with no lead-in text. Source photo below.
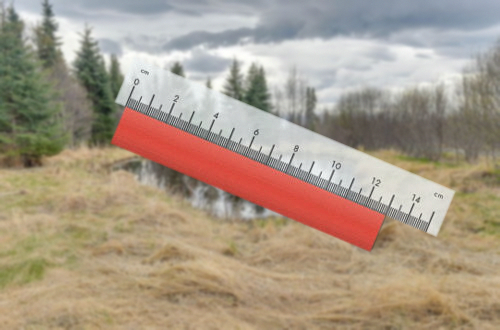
**13** cm
